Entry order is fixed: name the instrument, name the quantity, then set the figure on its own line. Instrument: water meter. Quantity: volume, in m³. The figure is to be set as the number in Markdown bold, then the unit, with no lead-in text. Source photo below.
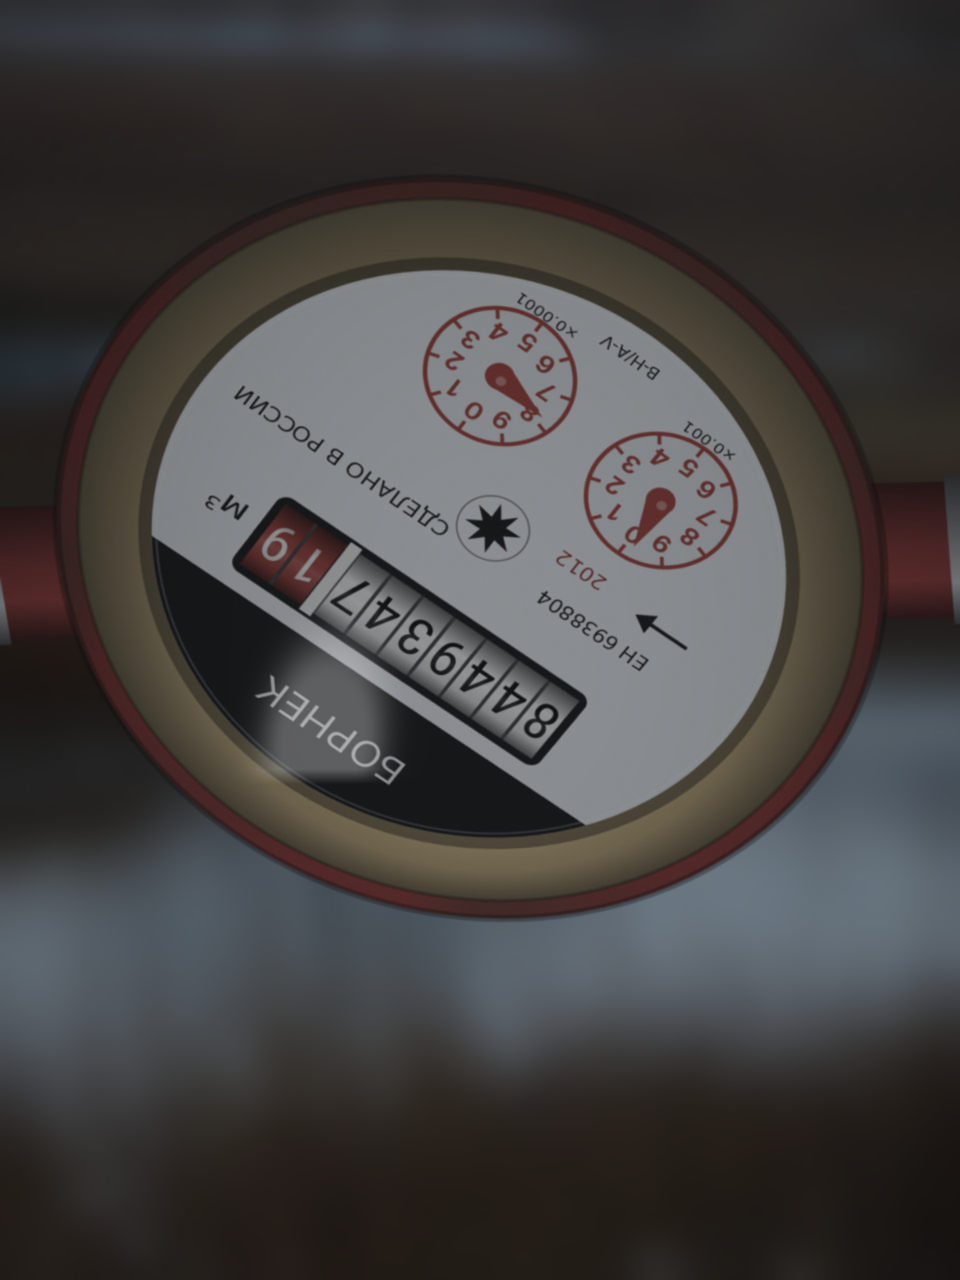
**8449347.1897** m³
